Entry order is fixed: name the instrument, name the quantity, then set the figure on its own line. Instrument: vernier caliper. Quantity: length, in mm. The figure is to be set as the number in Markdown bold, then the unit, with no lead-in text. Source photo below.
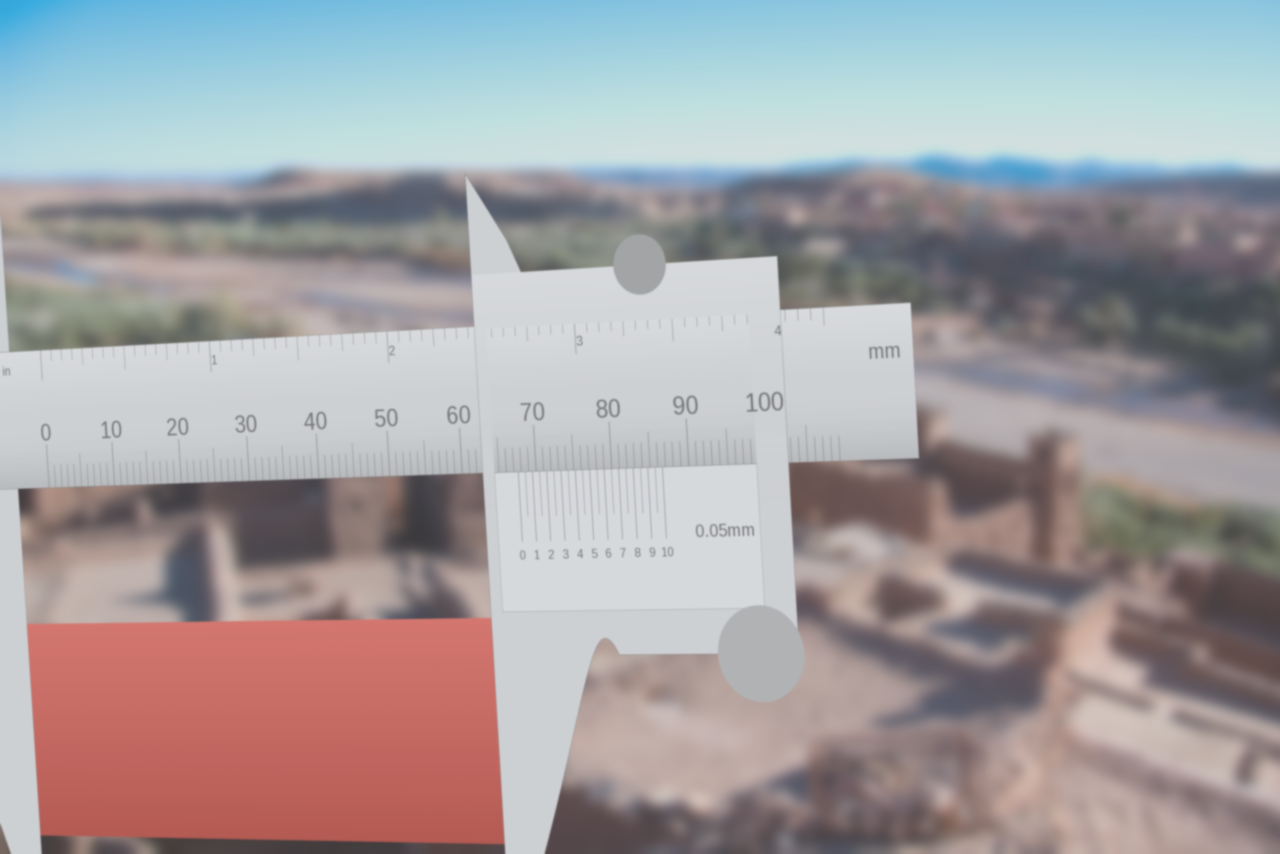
**67.6** mm
